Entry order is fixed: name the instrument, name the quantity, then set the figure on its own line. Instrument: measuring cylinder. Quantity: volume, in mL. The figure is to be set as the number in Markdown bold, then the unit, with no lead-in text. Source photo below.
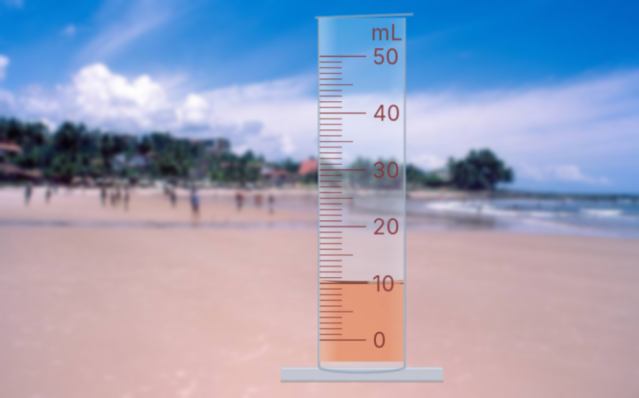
**10** mL
